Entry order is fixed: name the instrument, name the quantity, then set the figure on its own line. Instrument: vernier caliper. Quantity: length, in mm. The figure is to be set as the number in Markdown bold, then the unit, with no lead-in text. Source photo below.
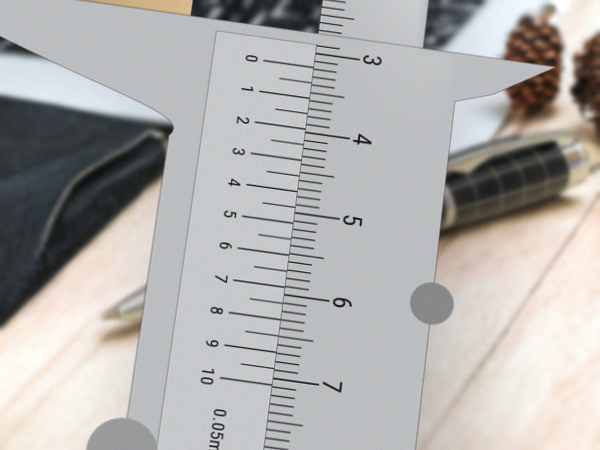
**31.8** mm
